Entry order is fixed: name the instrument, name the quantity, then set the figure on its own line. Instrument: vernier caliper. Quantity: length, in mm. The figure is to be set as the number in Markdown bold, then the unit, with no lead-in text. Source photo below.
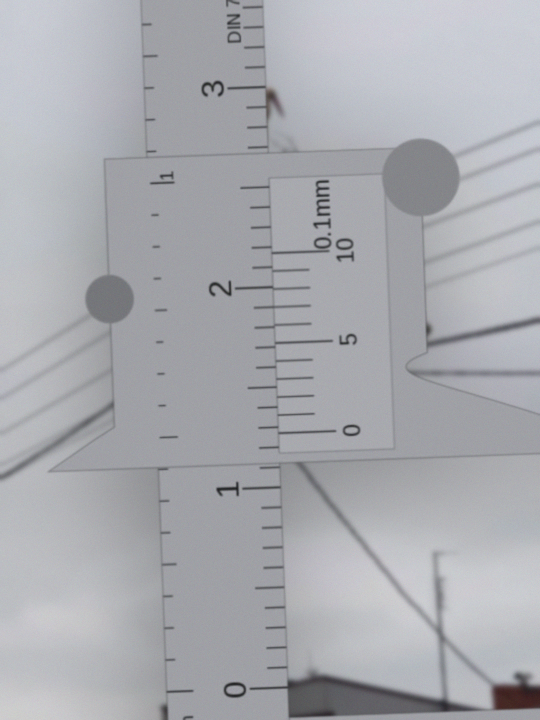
**12.7** mm
